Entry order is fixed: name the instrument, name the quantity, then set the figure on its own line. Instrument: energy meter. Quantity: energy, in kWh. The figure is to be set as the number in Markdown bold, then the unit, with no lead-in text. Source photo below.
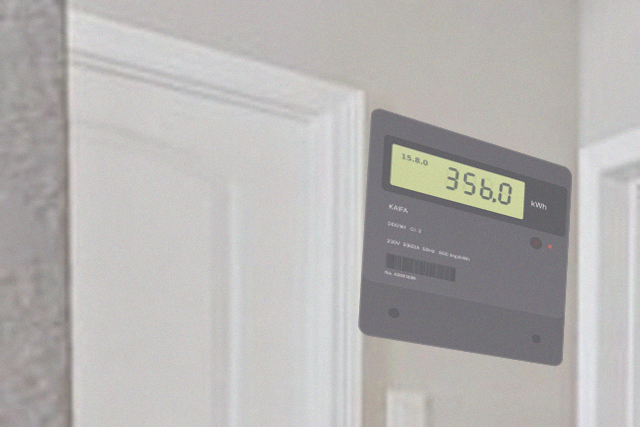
**356.0** kWh
